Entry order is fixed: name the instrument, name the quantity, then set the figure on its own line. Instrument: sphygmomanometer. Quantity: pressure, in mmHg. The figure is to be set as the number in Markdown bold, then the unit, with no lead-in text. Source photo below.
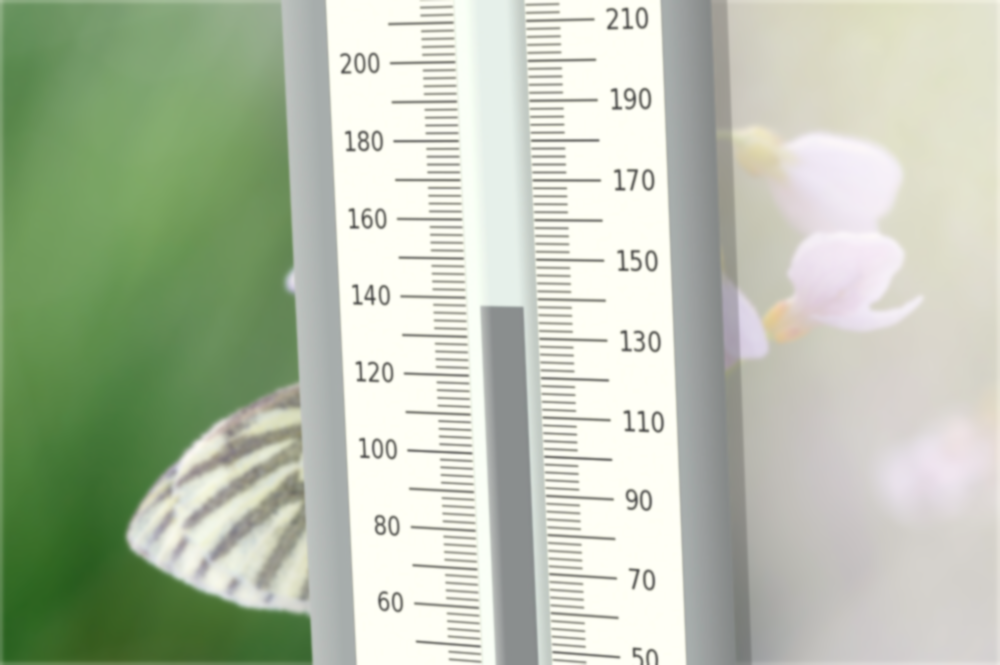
**138** mmHg
